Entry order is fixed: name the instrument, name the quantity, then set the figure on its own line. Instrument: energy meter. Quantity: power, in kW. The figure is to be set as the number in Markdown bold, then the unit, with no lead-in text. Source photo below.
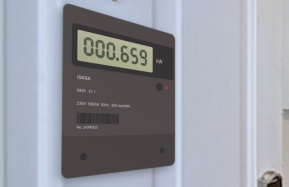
**0.659** kW
